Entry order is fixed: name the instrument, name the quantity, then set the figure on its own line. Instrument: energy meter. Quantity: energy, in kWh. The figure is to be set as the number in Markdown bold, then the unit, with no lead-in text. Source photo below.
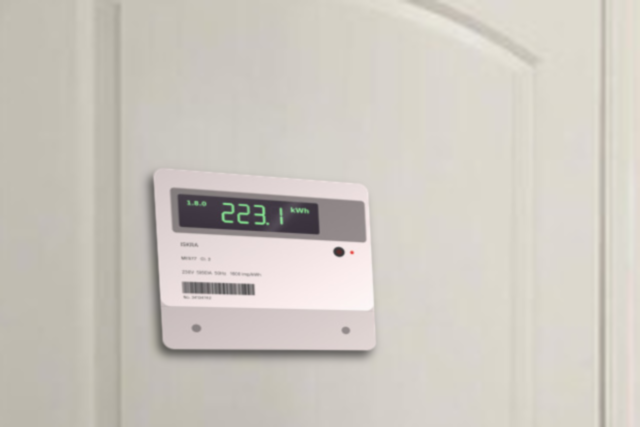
**223.1** kWh
